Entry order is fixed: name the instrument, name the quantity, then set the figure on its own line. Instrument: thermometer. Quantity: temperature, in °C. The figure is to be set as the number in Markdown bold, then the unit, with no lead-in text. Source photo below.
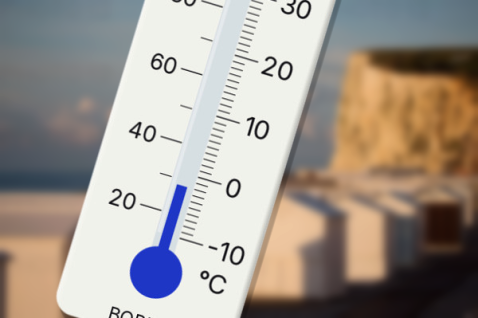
**-2** °C
